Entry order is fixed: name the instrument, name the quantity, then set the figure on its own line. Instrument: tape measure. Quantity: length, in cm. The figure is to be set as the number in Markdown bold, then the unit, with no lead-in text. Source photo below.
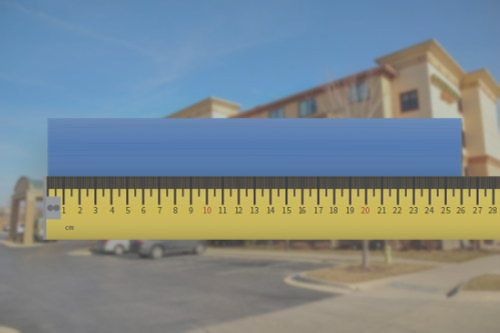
**26** cm
